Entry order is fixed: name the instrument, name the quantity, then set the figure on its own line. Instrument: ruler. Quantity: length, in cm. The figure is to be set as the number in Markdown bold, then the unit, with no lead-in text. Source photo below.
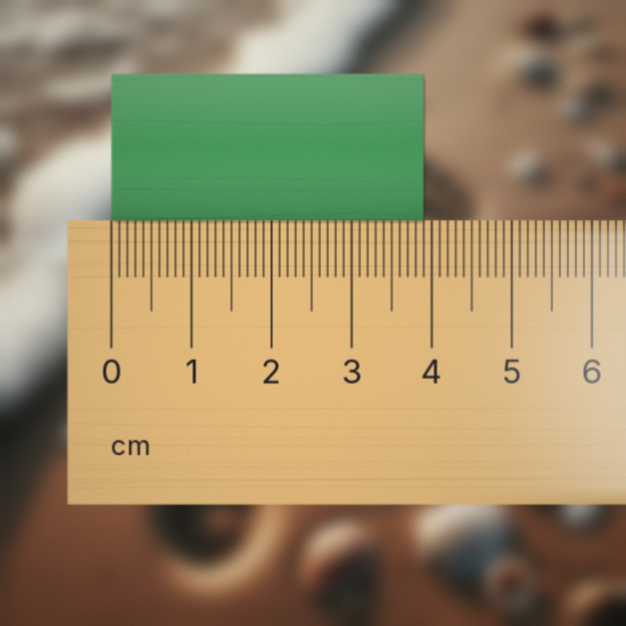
**3.9** cm
